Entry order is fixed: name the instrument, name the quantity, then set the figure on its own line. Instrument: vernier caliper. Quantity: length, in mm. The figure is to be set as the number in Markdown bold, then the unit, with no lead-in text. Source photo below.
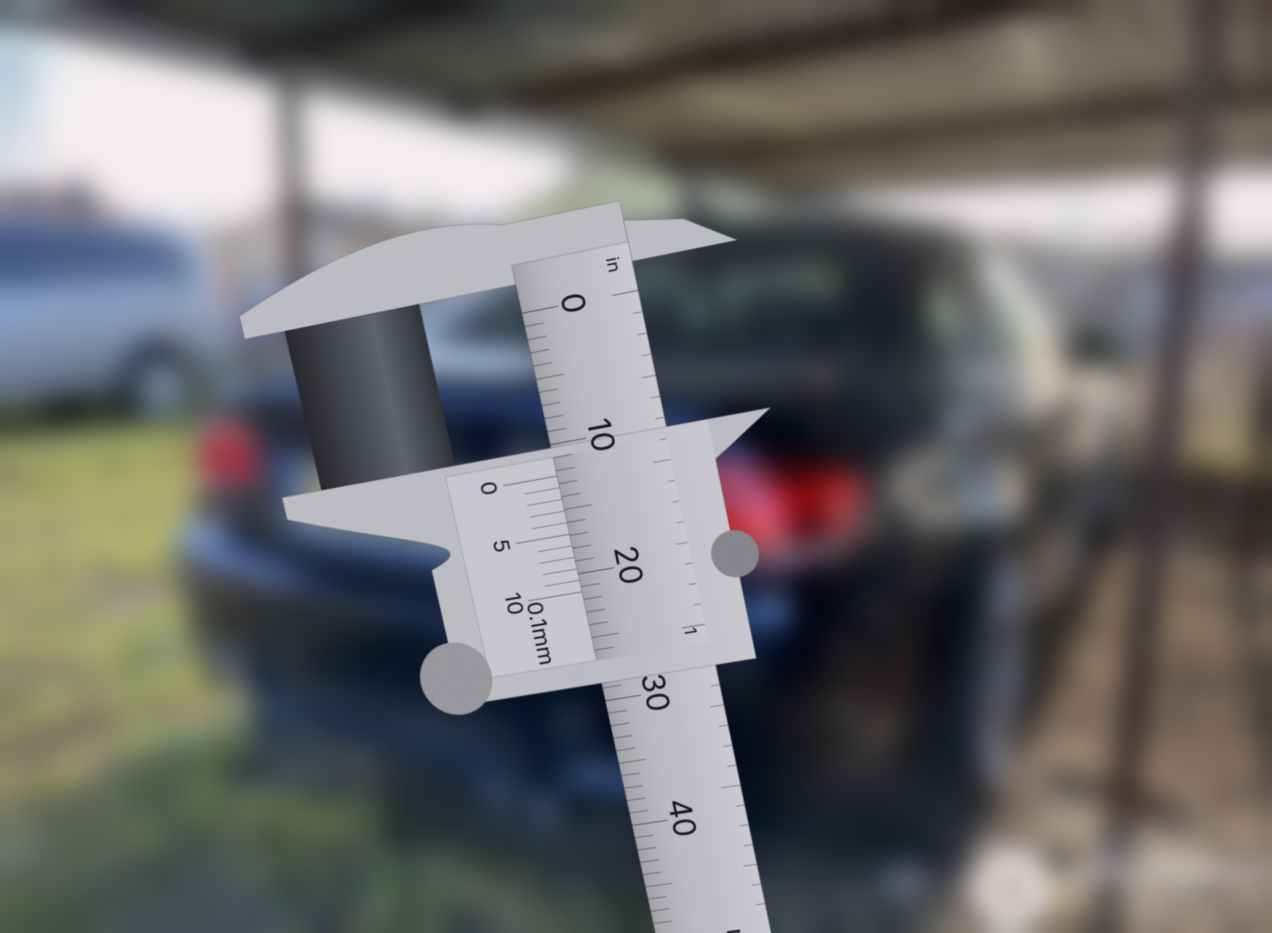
**12.4** mm
